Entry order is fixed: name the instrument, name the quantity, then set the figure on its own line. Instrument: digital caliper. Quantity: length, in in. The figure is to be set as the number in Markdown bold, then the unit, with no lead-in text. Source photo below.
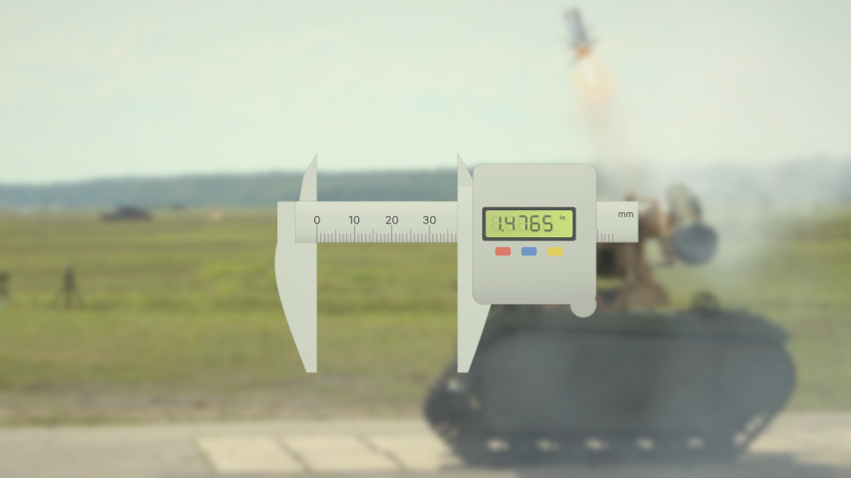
**1.4765** in
